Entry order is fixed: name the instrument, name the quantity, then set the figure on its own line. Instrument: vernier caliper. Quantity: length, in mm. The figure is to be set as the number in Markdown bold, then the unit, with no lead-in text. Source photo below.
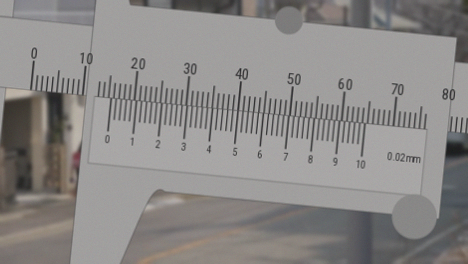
**15.5** mm
